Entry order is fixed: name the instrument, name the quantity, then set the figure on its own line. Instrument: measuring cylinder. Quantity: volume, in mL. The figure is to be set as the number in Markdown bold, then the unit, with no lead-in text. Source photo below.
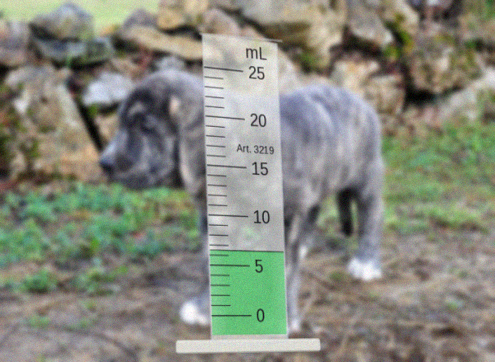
**6.5** mL
